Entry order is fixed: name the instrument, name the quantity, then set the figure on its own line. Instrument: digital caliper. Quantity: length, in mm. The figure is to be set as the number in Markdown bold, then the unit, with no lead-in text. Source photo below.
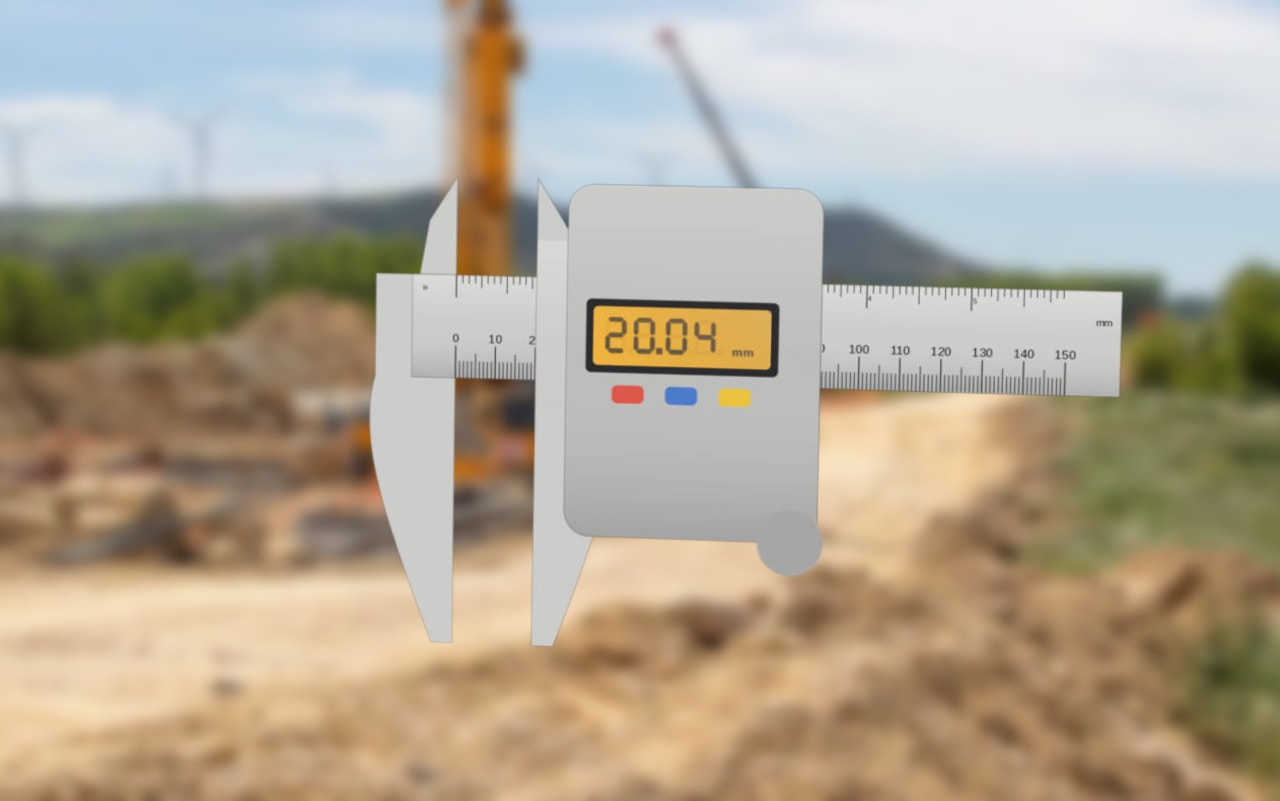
**20.04** mm
